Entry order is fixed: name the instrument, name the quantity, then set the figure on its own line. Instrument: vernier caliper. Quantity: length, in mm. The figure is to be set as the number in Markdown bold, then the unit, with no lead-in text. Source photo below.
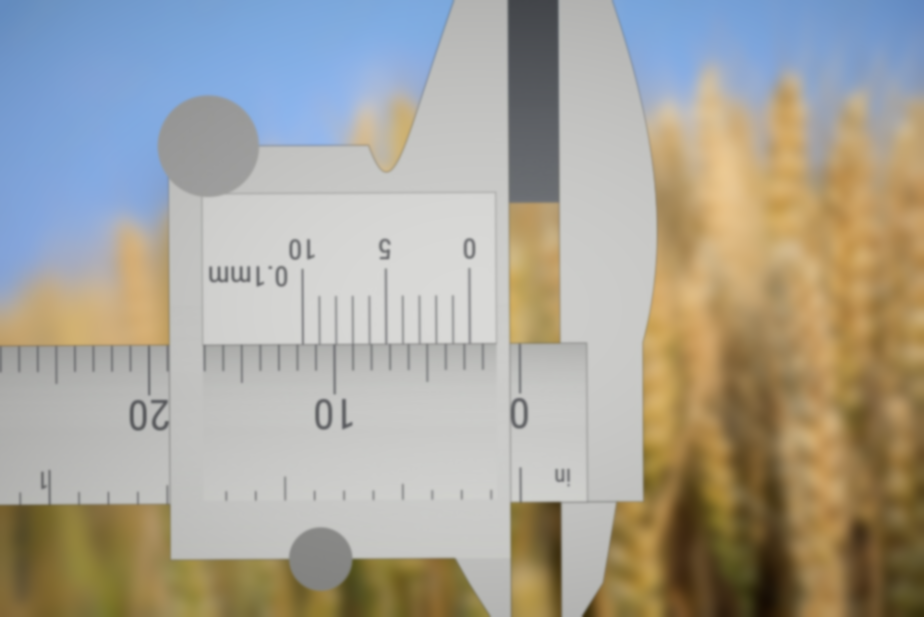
**2.7** mm
